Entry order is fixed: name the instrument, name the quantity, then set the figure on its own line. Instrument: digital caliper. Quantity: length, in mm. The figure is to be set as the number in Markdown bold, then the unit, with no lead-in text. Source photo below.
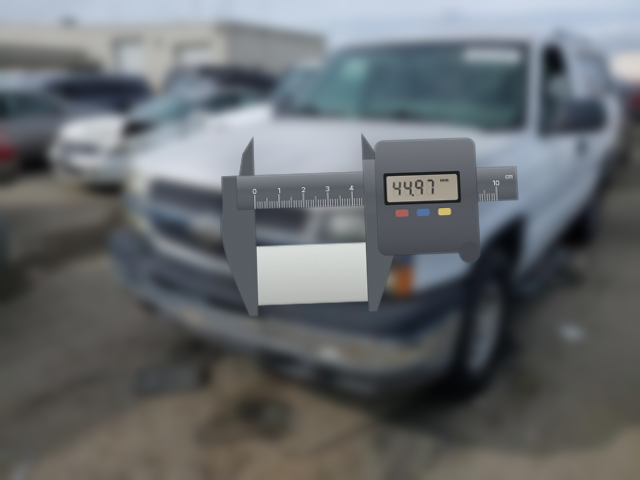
**44.97** mm
